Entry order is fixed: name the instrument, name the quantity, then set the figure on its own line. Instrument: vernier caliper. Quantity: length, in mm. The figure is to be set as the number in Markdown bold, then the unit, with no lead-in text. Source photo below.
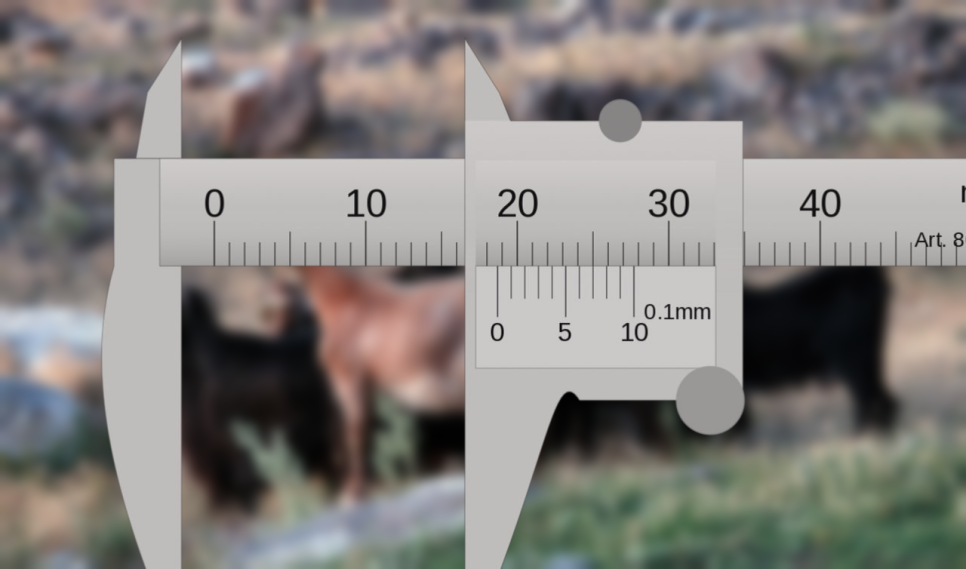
**18.7** mm
